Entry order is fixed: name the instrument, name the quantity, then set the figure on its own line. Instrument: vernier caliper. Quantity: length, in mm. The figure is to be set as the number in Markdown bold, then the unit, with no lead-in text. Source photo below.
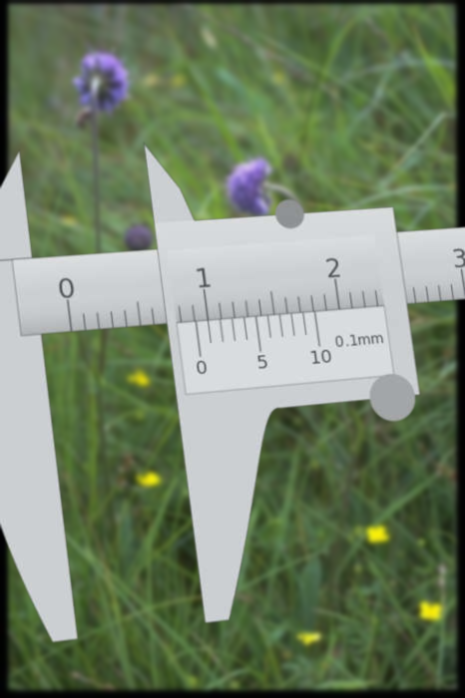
**9.1** mm
